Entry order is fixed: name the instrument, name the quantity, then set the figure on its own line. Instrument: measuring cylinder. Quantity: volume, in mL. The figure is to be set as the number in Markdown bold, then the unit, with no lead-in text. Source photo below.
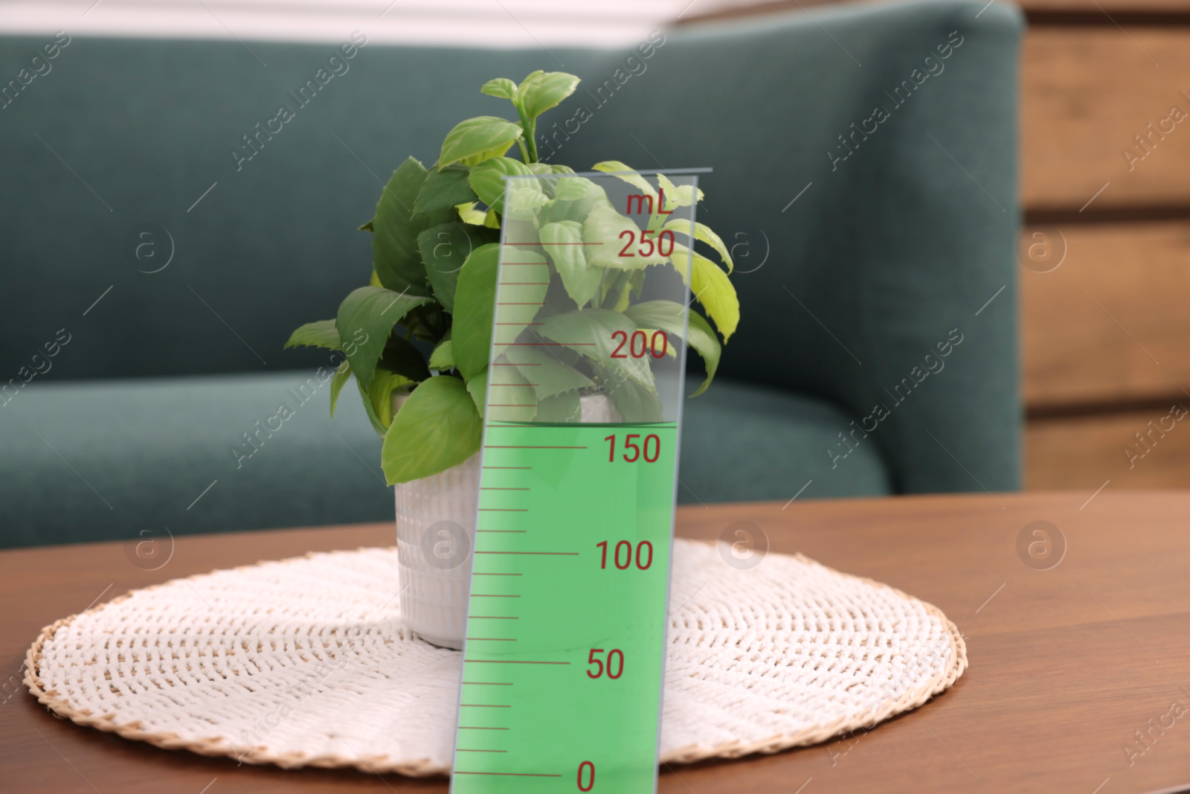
**160** mL
